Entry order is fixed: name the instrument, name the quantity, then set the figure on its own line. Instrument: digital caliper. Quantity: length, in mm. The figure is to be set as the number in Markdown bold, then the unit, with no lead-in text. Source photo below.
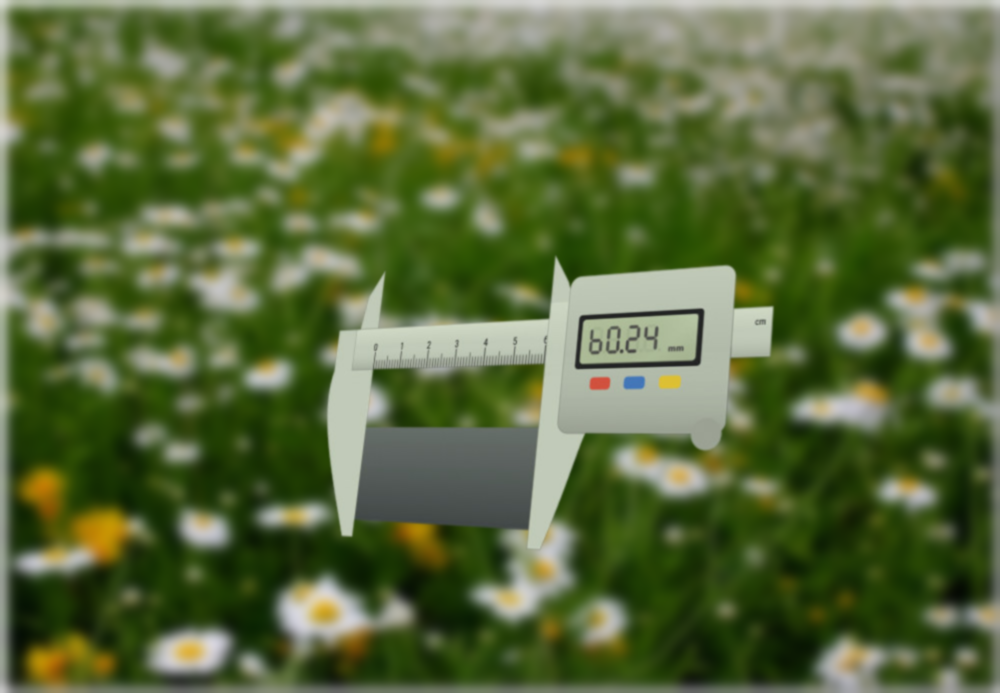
**60.24** mm
